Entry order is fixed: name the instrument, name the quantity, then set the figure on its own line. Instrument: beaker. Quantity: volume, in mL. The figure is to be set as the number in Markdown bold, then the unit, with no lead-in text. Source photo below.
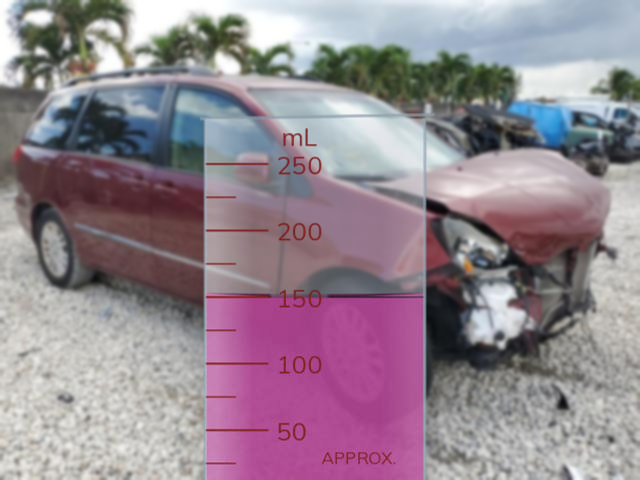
**150** mL
